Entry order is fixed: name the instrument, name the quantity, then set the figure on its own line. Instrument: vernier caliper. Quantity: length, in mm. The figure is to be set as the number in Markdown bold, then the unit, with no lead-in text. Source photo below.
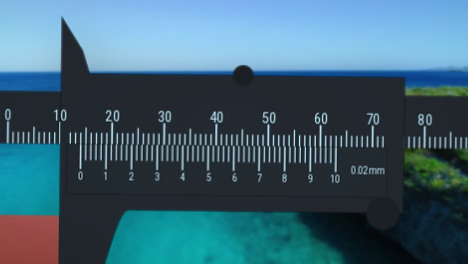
**14.0** mm
